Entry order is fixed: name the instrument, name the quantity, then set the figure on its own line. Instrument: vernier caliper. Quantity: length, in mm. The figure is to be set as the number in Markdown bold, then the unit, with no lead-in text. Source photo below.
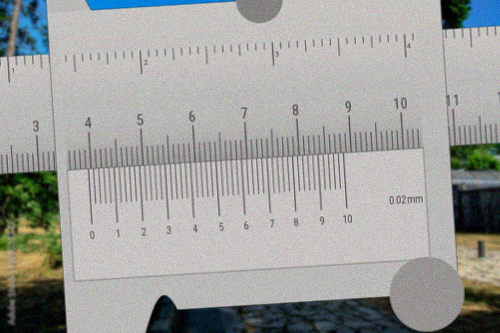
**39.5** mm
